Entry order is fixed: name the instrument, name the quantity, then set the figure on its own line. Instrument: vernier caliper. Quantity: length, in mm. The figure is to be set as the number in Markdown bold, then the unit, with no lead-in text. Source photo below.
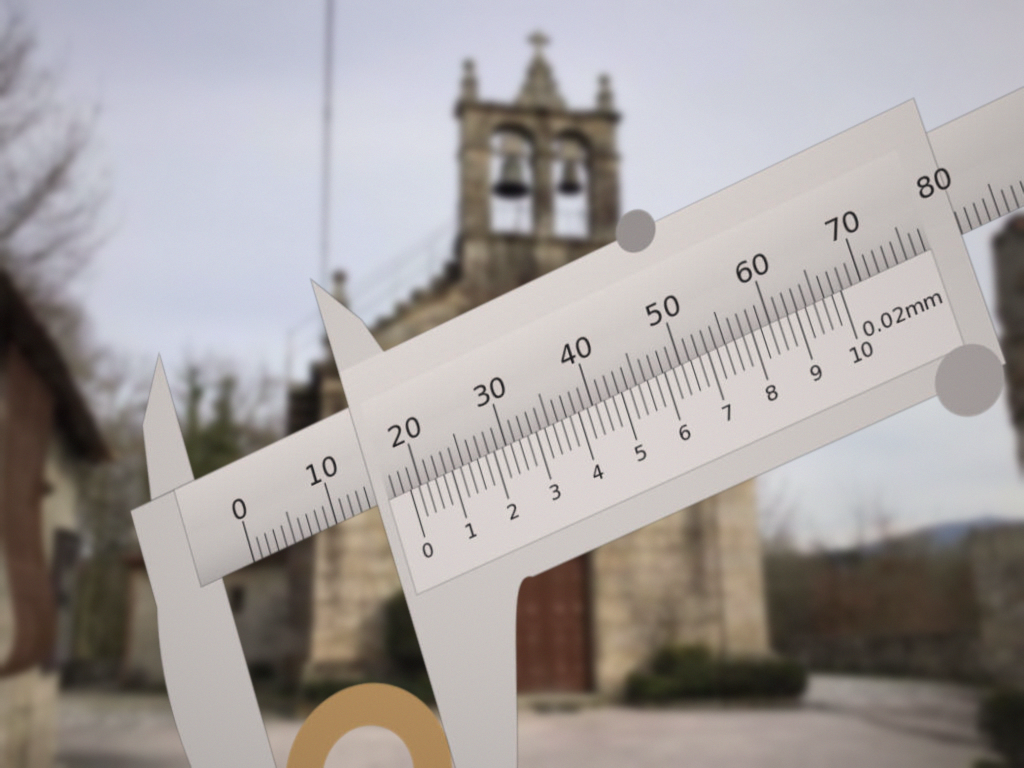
**18.8** mm
